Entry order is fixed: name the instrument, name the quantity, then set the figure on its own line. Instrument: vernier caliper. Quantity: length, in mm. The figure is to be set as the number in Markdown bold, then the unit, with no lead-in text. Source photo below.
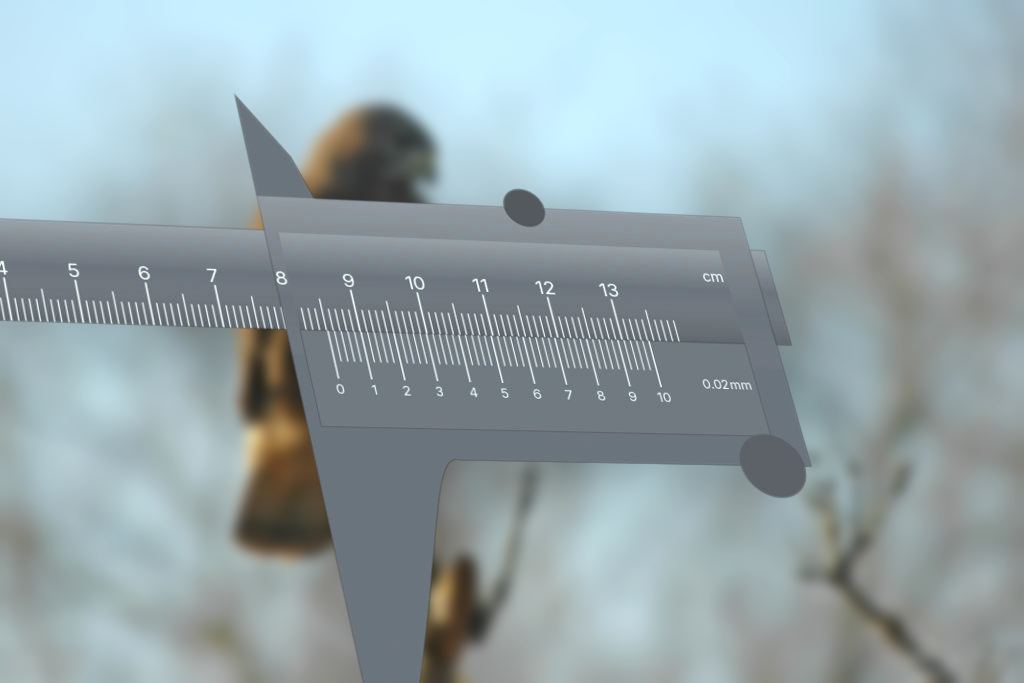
**85.2** mm
